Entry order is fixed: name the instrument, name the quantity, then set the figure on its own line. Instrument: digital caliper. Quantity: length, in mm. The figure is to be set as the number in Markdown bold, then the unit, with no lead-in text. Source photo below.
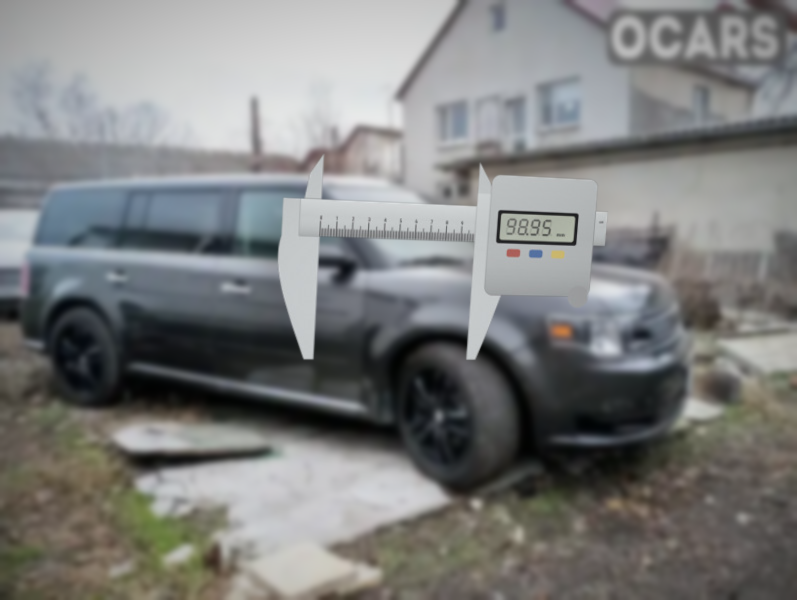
**98.95** mm
